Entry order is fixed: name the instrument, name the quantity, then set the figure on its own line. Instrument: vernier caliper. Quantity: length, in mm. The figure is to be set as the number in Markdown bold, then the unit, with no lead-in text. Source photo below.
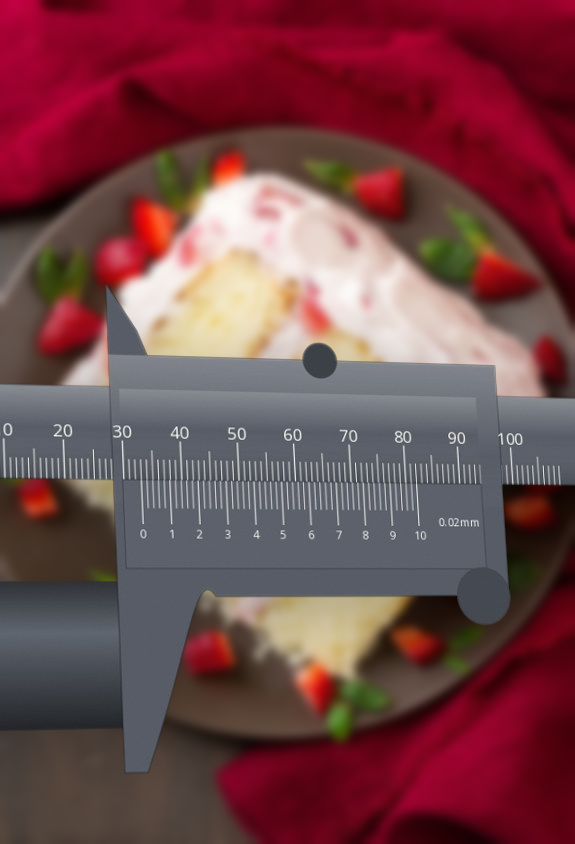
**33.0** mm
